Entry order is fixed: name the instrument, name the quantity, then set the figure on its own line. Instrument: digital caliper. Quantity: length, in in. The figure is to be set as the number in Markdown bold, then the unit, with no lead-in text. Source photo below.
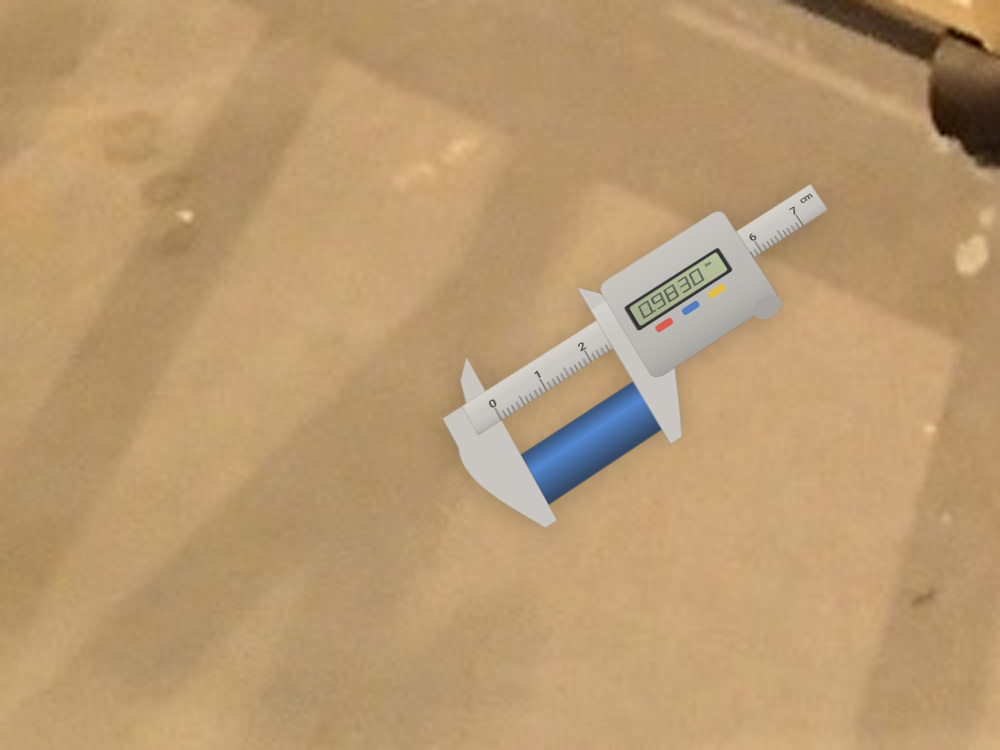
**0.9830** in
